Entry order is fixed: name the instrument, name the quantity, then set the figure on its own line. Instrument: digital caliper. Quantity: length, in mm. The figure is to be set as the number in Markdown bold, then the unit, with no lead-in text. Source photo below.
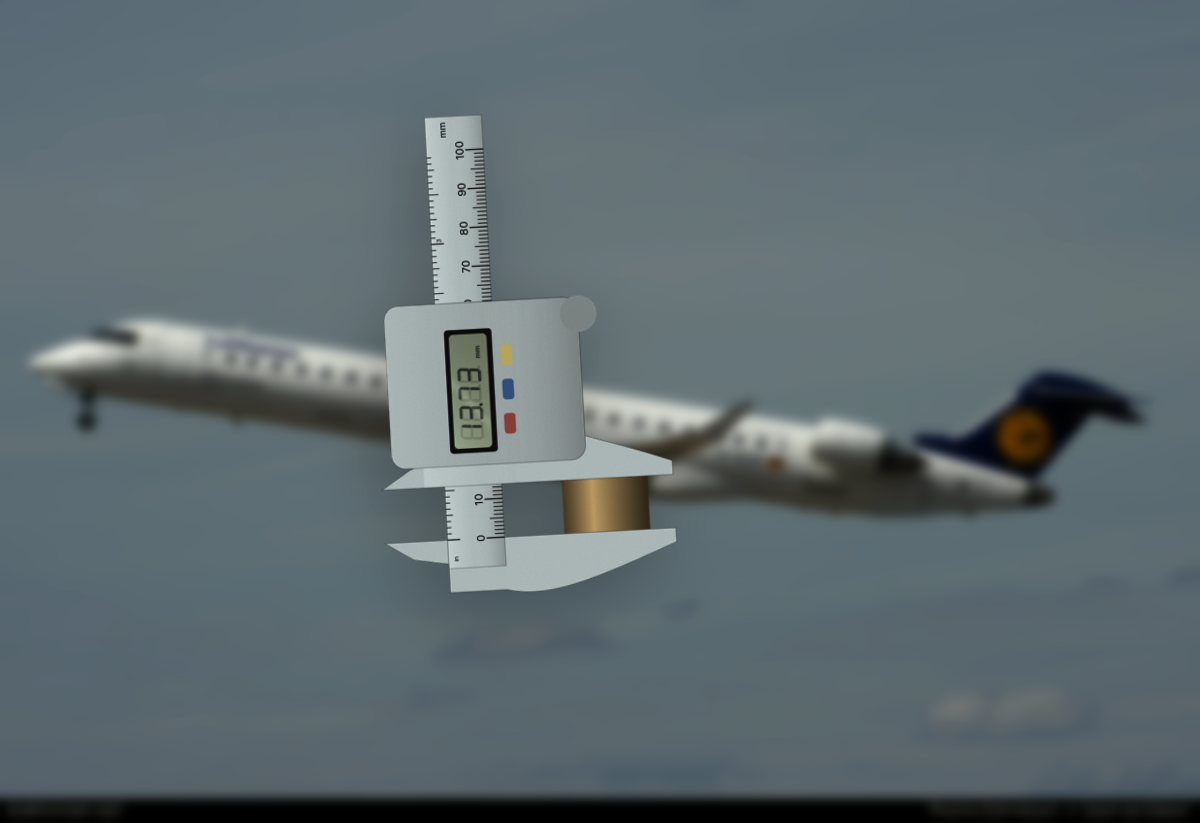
**13.73** mm
